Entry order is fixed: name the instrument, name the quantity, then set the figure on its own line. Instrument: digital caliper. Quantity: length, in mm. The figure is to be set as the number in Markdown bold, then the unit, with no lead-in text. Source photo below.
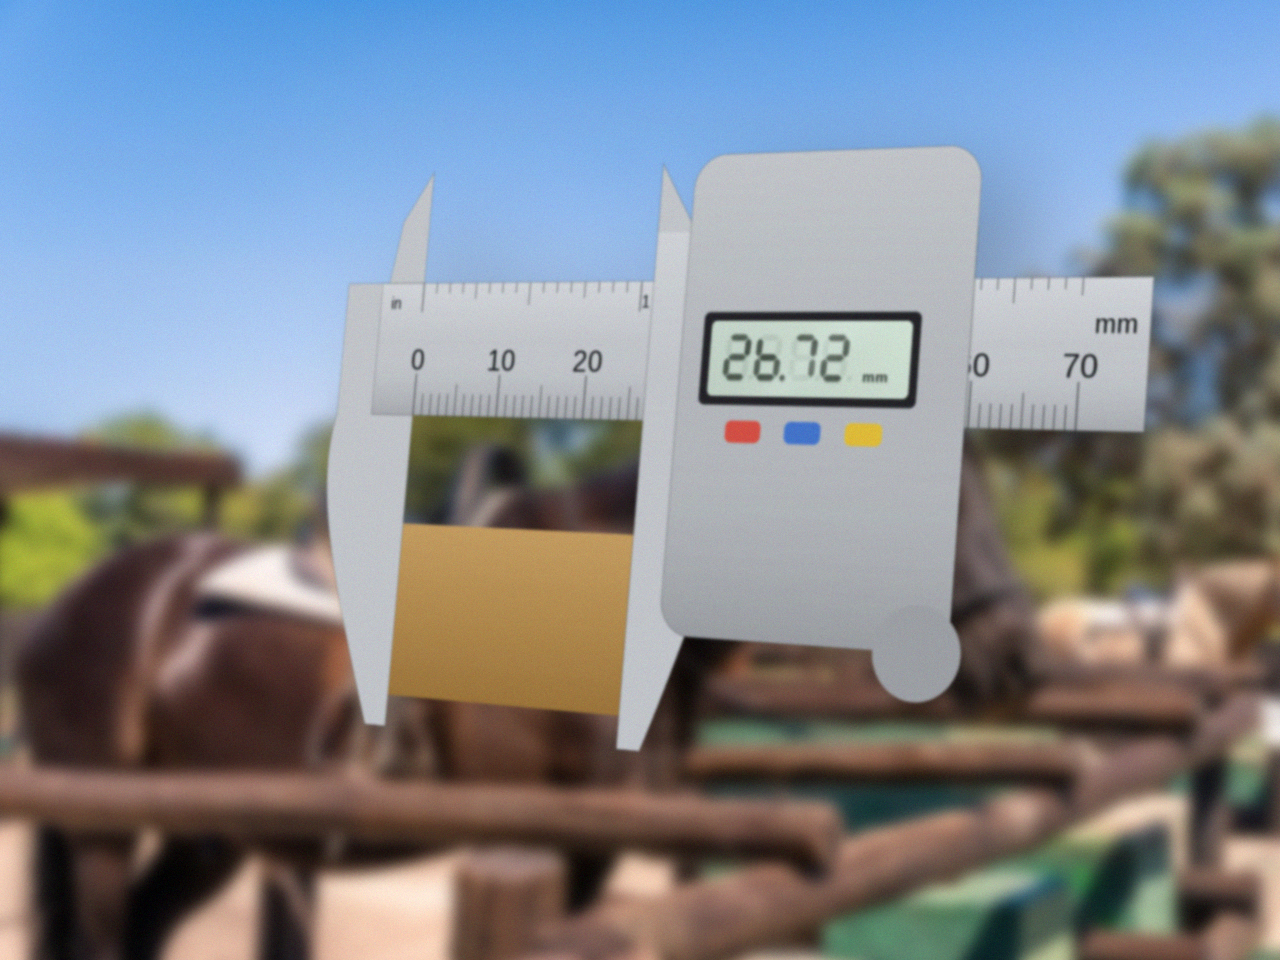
**26.72** mm
